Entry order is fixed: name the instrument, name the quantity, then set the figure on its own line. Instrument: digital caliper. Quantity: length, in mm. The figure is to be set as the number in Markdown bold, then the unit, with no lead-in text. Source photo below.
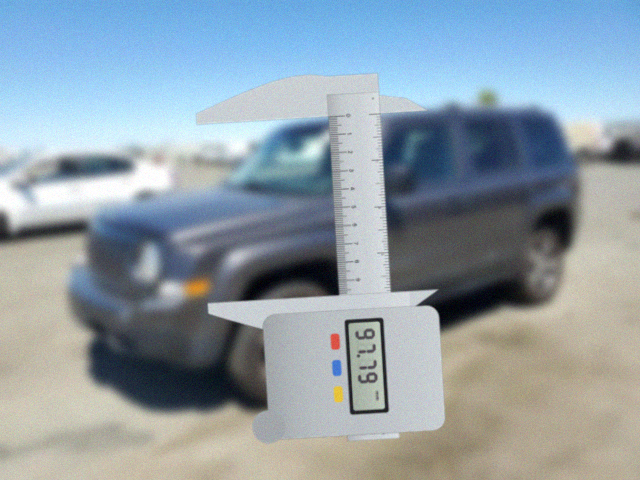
**97.79** mm
